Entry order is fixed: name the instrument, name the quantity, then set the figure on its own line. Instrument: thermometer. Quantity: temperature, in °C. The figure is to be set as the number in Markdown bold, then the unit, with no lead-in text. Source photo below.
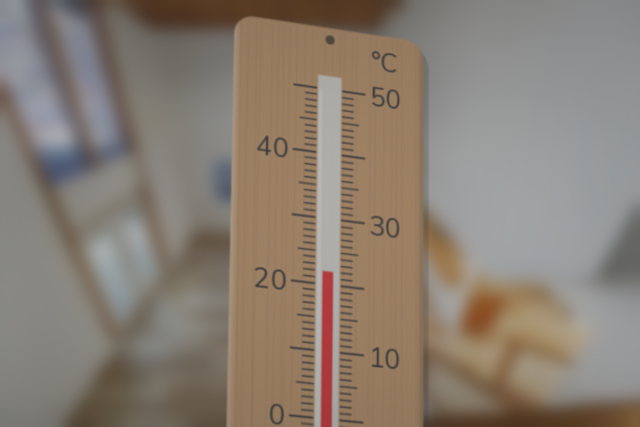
**22** °C
